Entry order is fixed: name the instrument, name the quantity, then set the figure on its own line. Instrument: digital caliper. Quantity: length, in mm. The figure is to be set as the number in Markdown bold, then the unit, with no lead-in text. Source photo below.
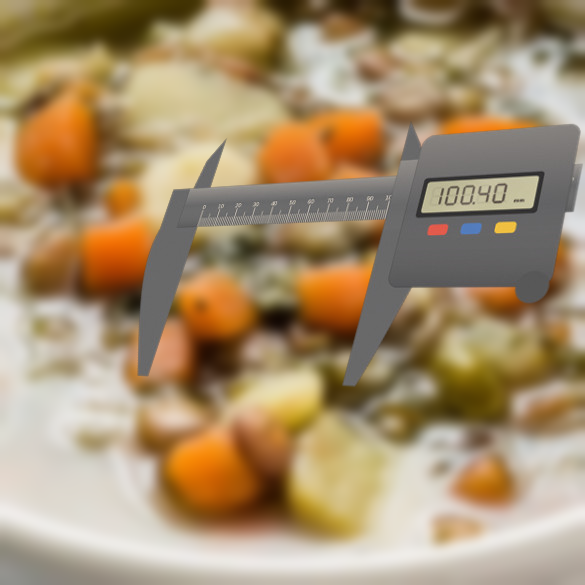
**100.40** mm
